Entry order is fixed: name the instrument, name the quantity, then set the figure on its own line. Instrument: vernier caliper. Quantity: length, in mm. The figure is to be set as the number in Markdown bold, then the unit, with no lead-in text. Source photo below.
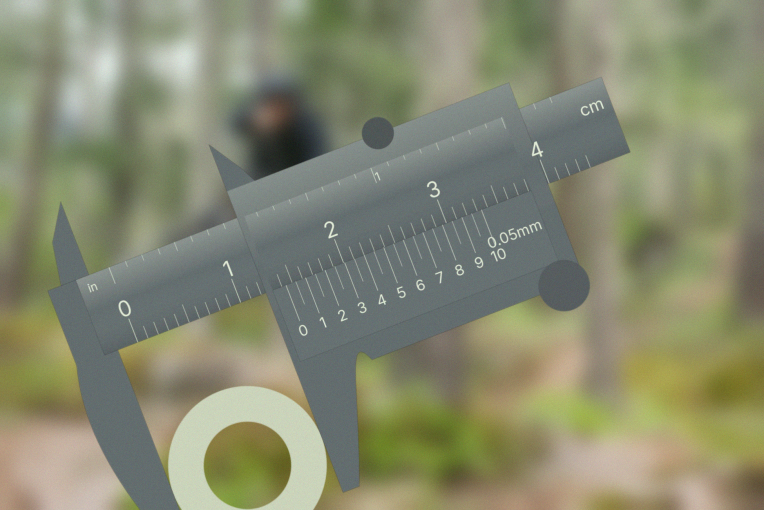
**14.4** mm
